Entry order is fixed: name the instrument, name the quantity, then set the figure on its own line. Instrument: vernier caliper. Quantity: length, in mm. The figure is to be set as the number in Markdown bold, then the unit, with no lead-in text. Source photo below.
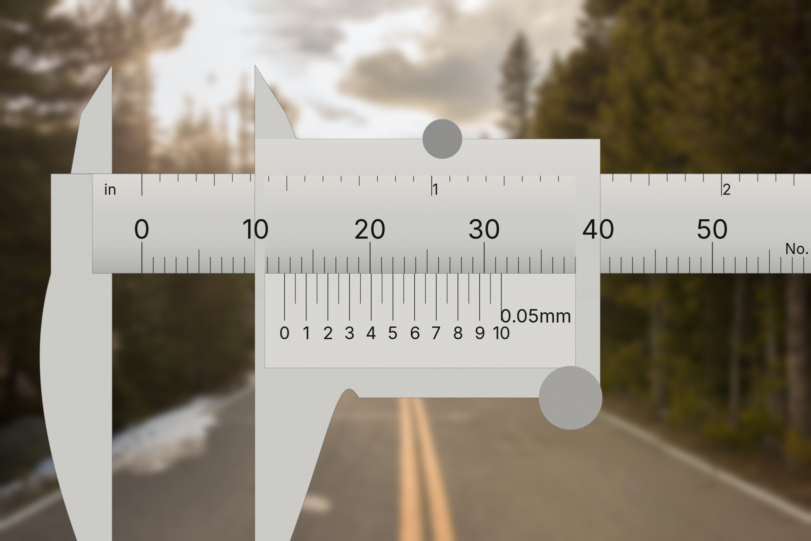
**12.5** mm
